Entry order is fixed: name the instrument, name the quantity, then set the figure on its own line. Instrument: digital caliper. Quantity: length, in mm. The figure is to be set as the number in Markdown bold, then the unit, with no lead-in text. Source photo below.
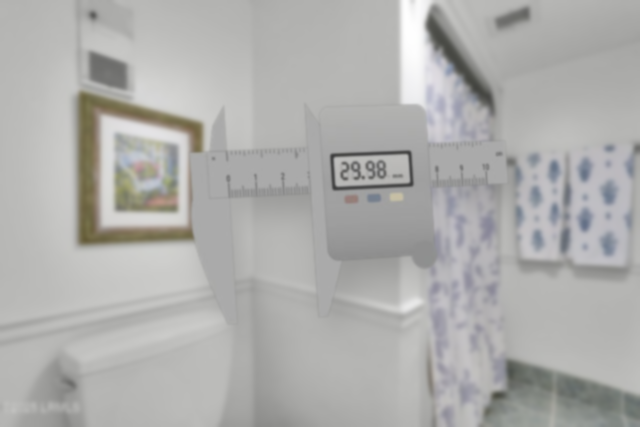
**29.98** mm
